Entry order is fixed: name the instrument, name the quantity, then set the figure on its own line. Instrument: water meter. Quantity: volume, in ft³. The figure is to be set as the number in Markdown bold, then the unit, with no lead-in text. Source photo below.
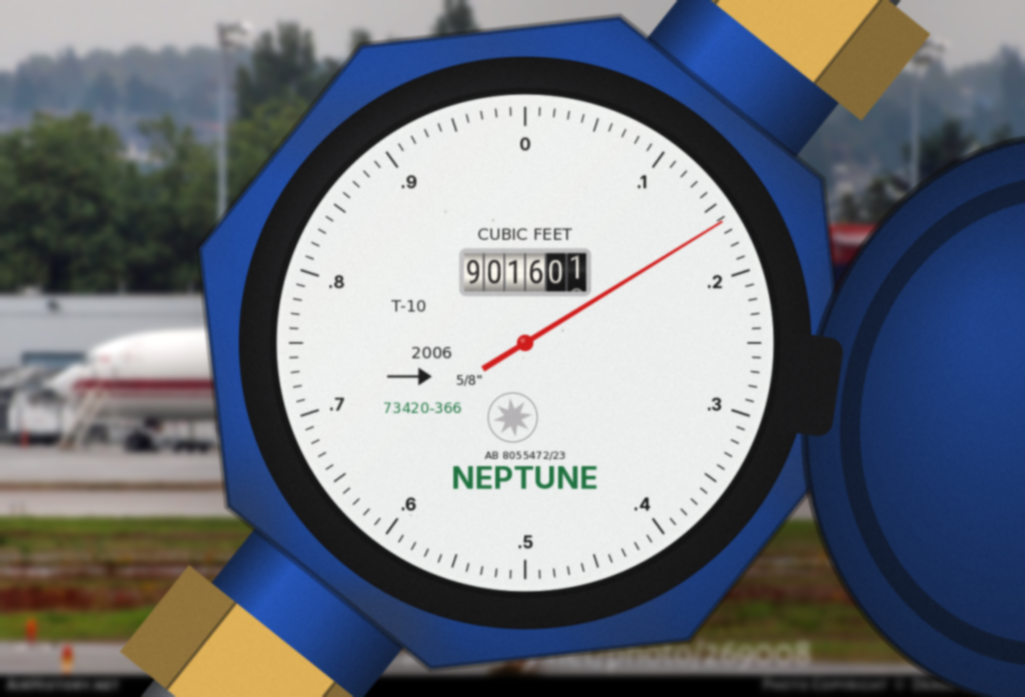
**901601.16** ft³
